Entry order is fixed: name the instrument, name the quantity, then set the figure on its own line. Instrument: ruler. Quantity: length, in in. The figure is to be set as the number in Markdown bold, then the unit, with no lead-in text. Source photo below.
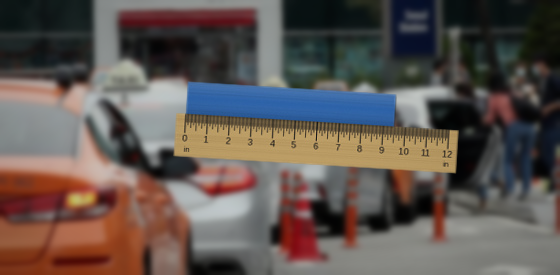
**9.5** in
